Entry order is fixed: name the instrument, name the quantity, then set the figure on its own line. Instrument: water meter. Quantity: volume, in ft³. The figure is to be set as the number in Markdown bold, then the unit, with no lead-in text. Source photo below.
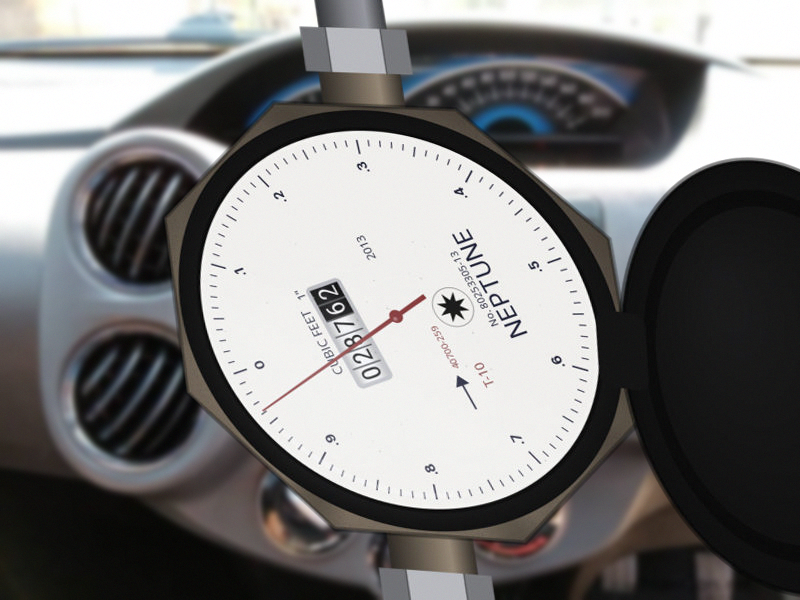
**28761.96** ft³
